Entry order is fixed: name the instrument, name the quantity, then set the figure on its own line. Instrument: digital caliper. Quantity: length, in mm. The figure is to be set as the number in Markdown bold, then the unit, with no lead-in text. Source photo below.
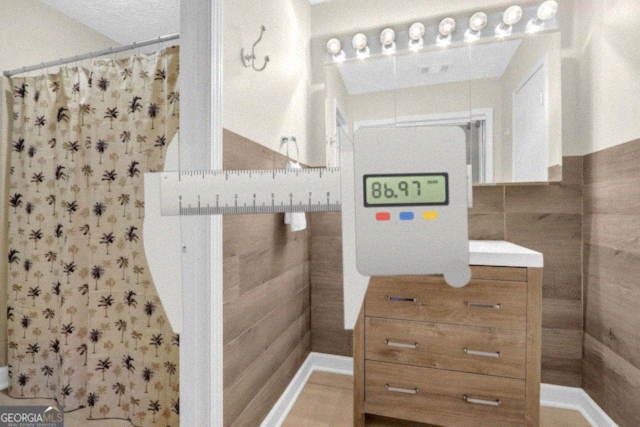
**86.97** mm
